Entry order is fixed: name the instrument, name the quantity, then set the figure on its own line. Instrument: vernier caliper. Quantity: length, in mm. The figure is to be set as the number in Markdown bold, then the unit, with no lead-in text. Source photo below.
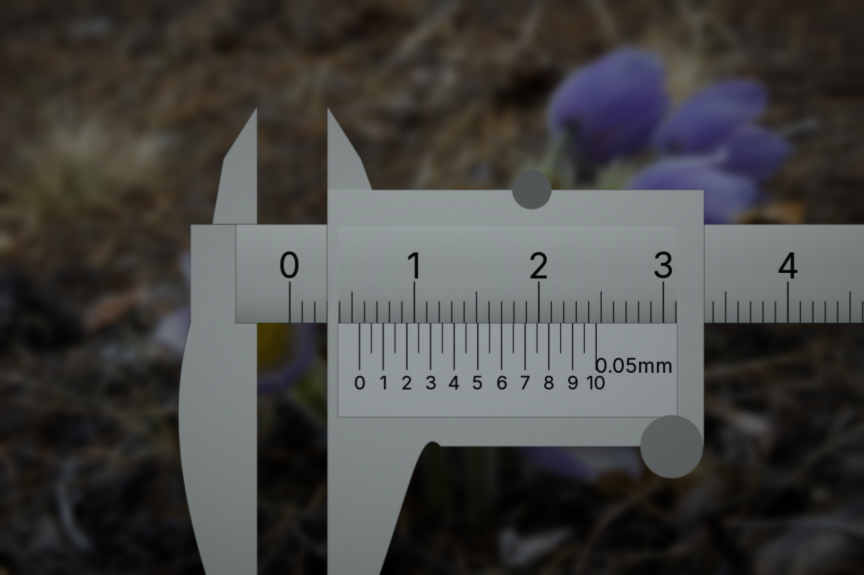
**5.6** mm
